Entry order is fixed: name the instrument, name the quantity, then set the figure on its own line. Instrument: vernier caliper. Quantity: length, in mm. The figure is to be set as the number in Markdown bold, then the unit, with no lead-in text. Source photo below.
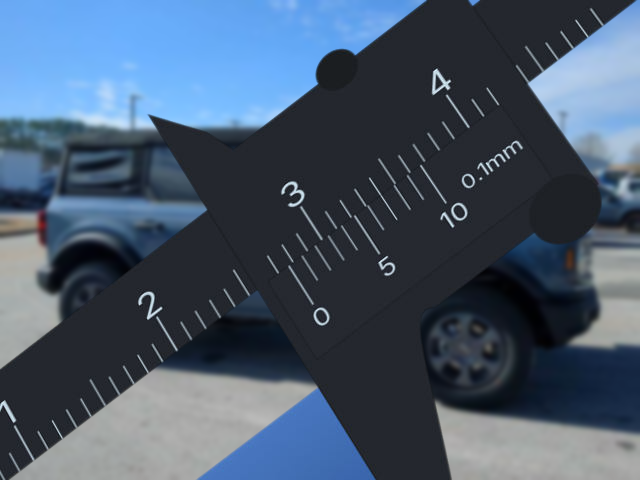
**27.7** mm
